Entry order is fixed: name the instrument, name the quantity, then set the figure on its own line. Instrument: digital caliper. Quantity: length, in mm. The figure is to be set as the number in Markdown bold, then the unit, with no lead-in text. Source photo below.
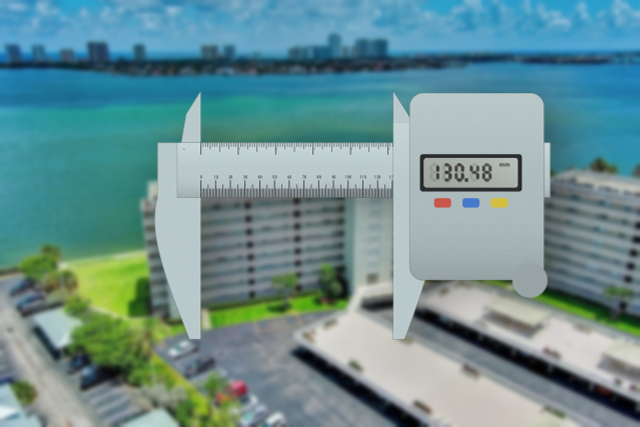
**130.48** mm
